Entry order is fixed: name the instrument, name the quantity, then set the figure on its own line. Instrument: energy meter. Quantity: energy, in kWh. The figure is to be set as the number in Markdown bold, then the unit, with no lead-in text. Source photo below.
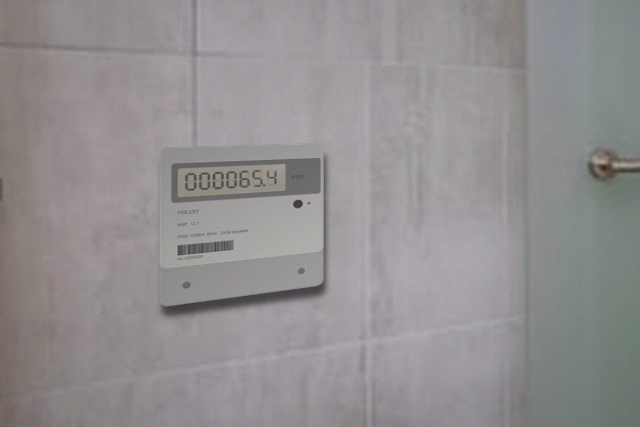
**65.4** kWh
